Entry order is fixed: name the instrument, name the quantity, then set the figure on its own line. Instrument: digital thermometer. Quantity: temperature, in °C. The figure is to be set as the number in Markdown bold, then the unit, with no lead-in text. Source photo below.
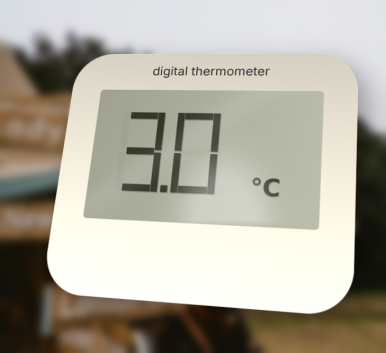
**3.0** °C
